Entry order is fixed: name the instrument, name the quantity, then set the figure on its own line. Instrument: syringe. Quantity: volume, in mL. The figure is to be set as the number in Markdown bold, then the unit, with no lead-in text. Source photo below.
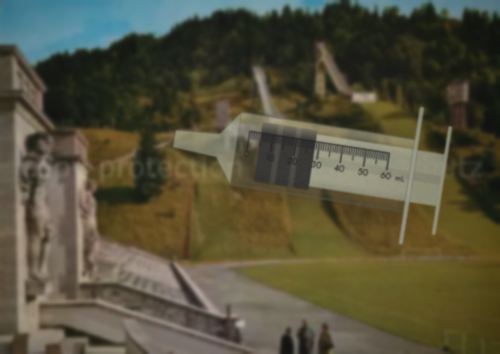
**5** mL
